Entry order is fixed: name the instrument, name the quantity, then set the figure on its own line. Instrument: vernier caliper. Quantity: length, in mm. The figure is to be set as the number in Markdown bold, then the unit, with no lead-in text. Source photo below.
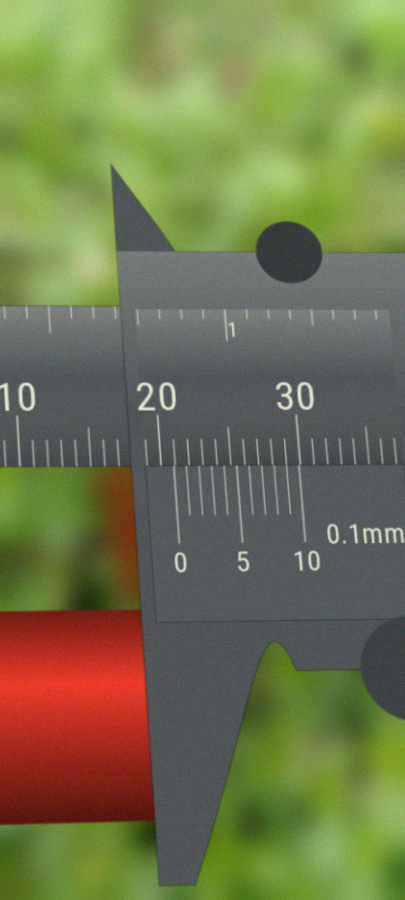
**20.9** mm
